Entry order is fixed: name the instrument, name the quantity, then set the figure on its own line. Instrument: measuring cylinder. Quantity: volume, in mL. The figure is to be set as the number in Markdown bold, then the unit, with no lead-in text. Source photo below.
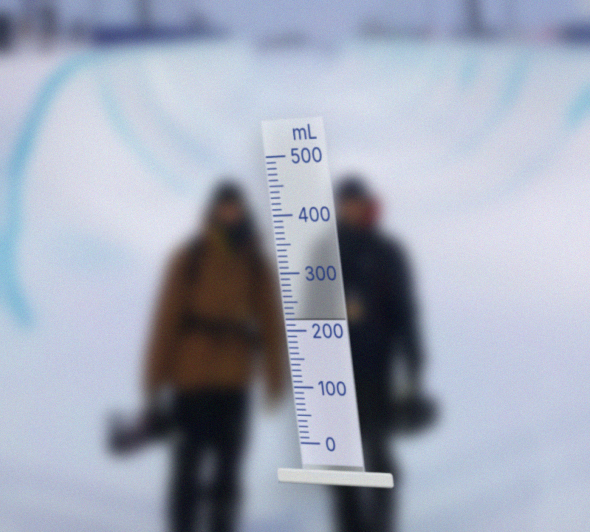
**220** mL
